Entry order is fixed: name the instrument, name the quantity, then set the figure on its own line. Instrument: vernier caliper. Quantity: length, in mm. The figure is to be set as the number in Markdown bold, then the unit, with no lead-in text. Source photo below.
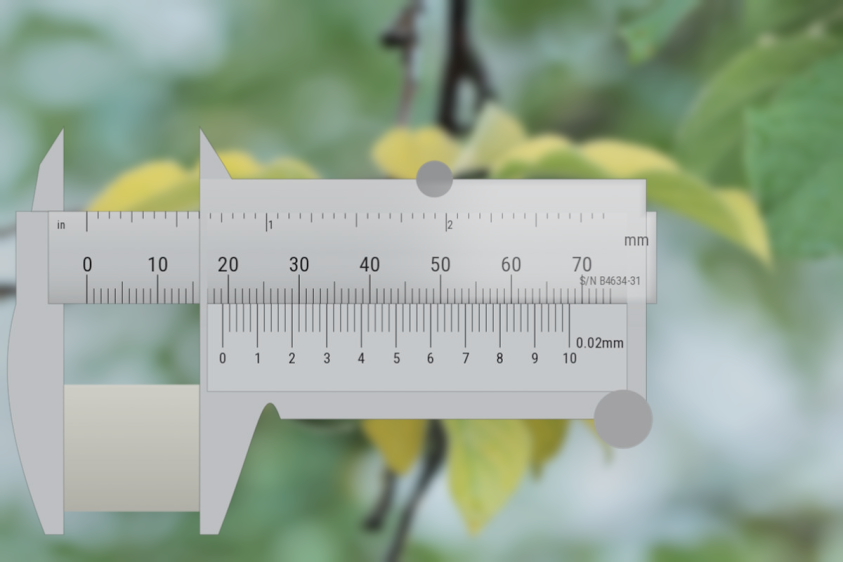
**19.2** mm
